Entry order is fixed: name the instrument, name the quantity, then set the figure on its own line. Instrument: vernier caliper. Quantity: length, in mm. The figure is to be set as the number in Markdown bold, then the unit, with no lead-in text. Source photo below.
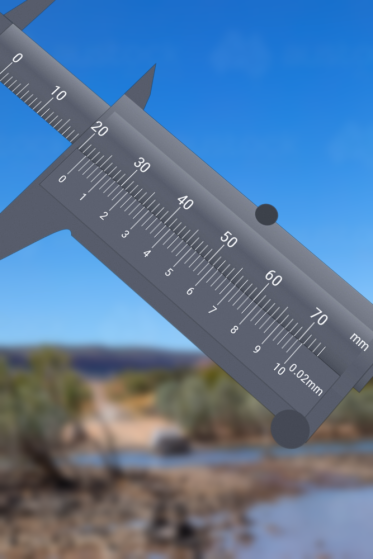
**21.8** mm
